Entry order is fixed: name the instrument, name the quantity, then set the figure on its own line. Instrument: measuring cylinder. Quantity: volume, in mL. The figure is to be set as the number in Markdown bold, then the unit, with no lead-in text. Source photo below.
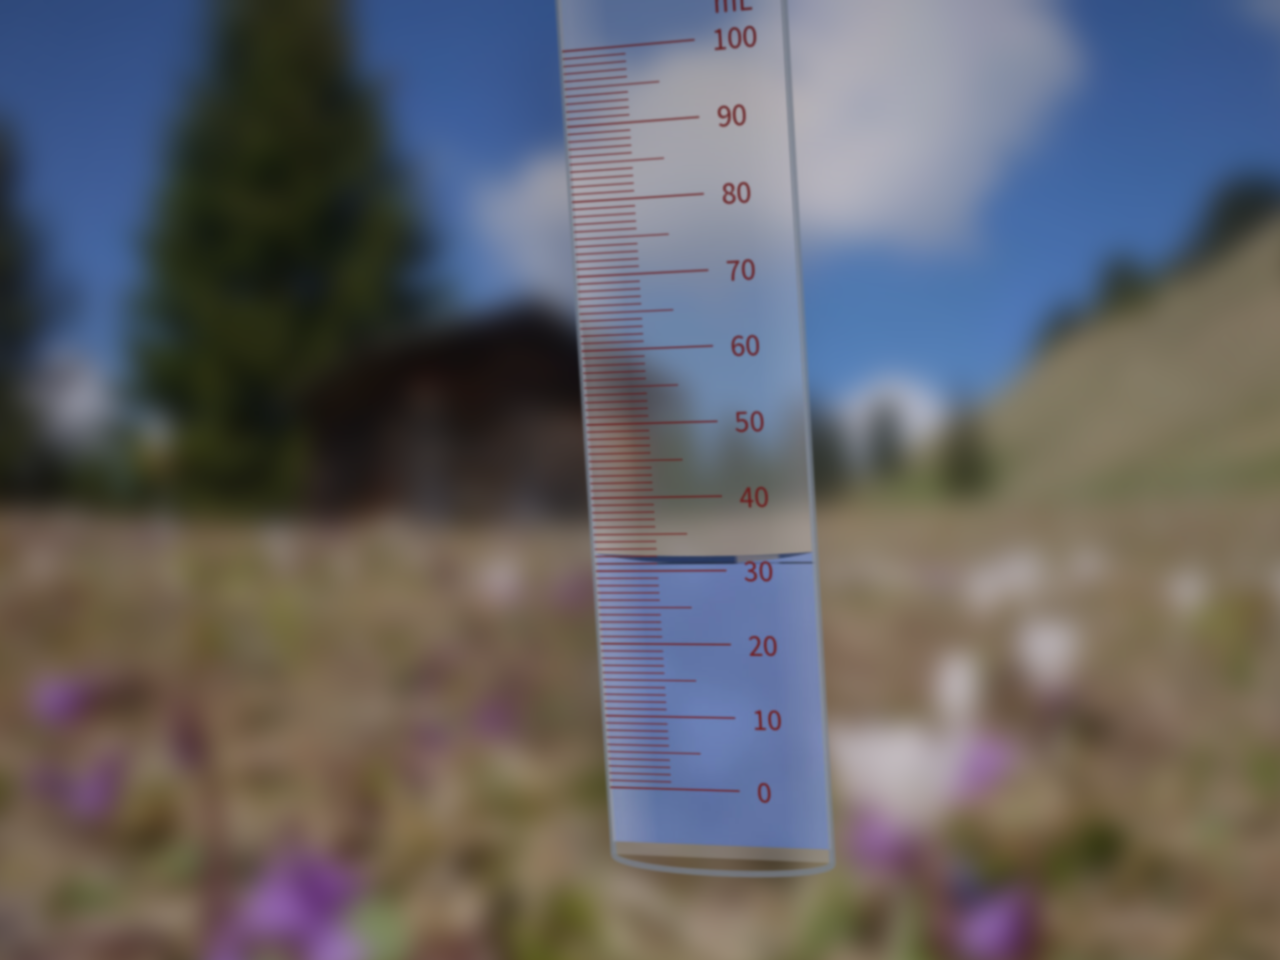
**31** mL
